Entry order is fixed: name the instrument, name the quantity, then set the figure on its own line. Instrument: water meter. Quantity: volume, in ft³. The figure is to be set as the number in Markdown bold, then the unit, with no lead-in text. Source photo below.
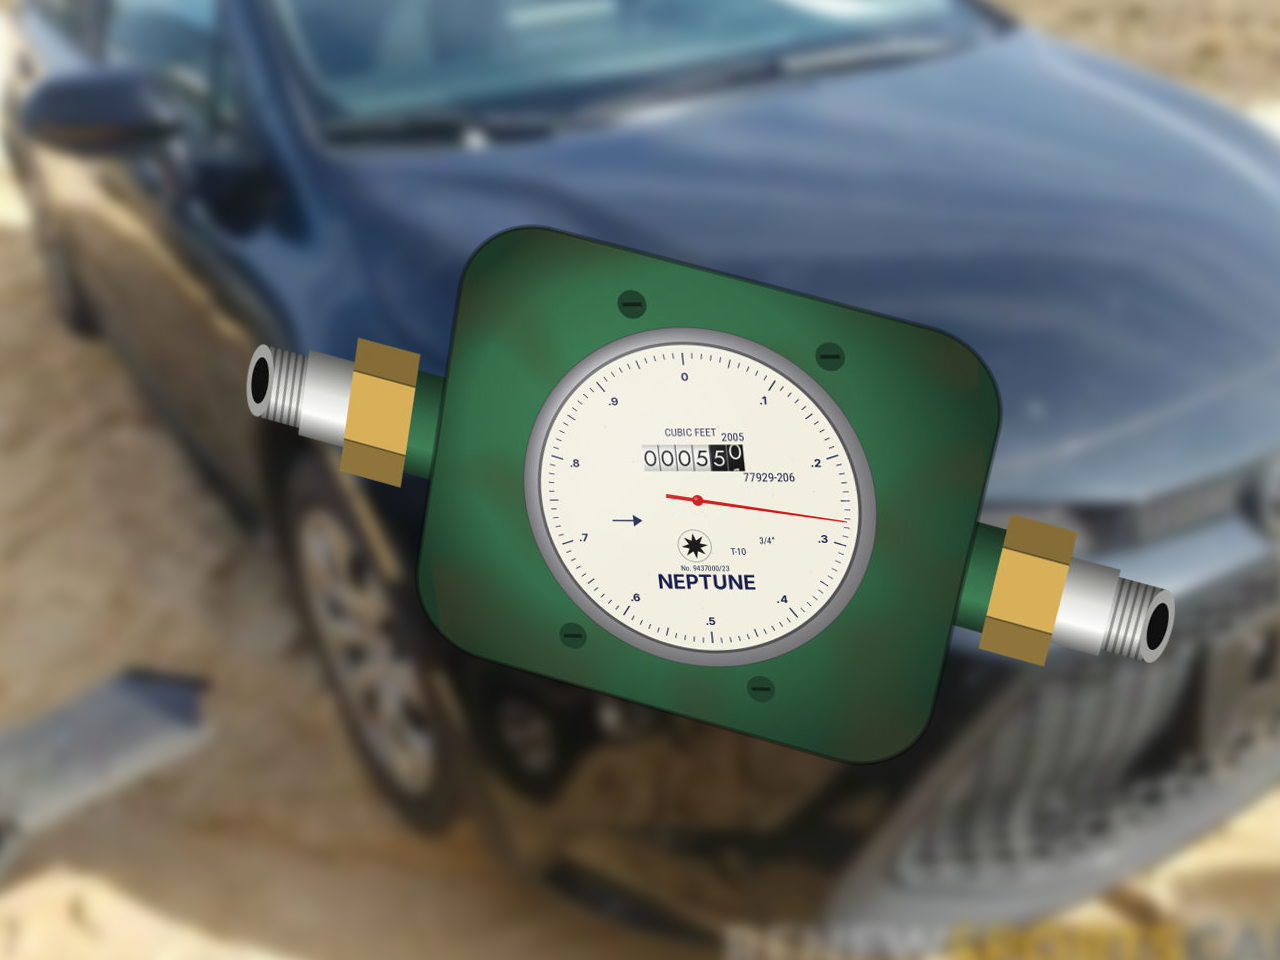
**550.27** ft³
